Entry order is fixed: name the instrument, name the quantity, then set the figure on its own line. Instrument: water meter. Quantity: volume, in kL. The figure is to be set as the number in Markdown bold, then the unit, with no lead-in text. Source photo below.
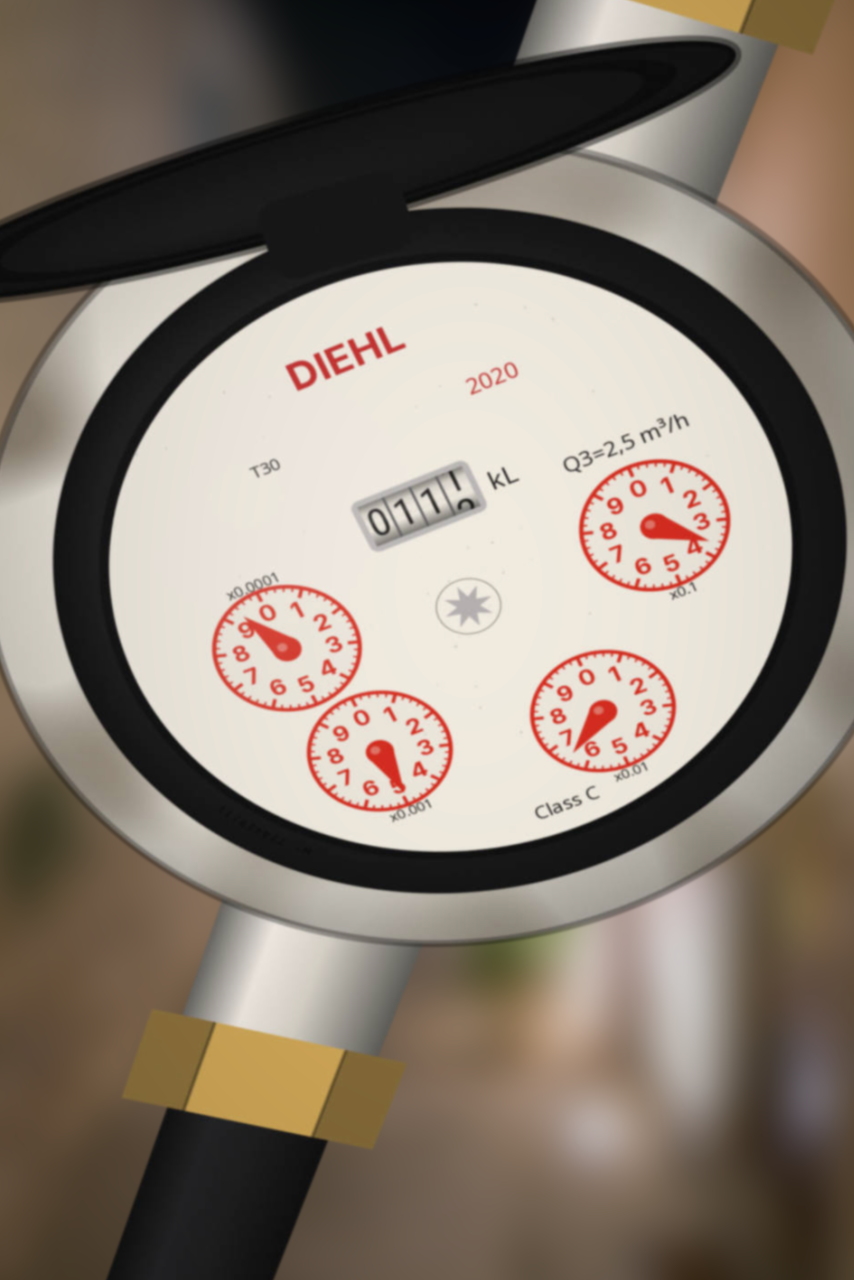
**111.3649** kL
